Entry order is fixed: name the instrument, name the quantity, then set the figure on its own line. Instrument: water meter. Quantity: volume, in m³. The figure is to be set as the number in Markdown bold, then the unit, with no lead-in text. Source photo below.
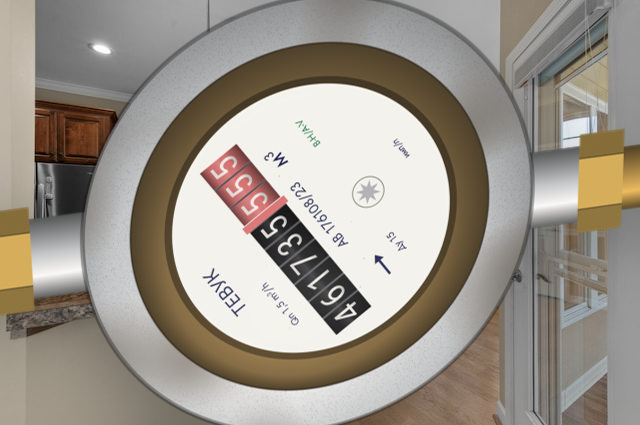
**461735.555** m³
